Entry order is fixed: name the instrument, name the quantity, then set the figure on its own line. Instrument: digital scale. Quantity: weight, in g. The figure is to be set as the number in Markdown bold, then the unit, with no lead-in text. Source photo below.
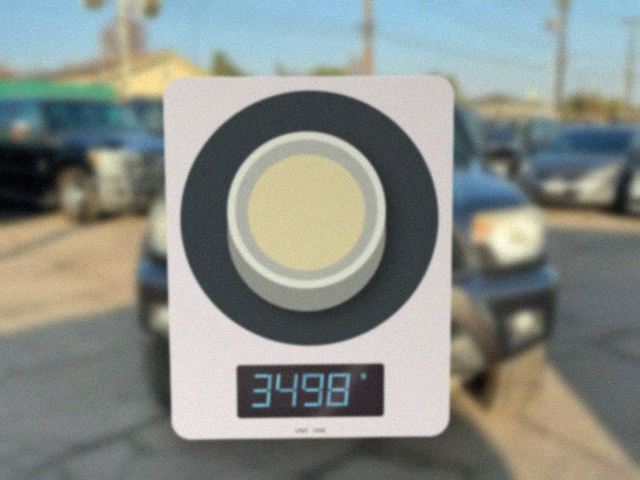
**3498** g
